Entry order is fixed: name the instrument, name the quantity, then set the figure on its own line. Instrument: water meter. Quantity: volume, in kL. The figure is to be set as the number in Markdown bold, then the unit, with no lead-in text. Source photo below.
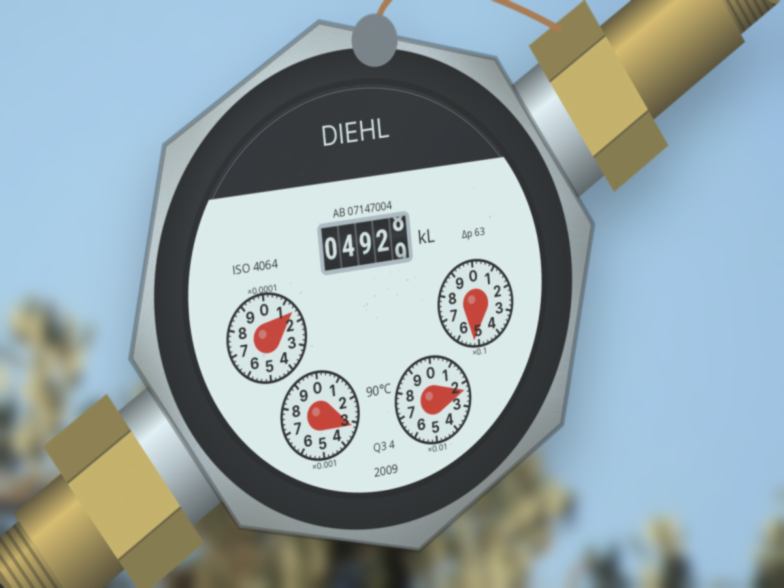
**4928.5231** kL
